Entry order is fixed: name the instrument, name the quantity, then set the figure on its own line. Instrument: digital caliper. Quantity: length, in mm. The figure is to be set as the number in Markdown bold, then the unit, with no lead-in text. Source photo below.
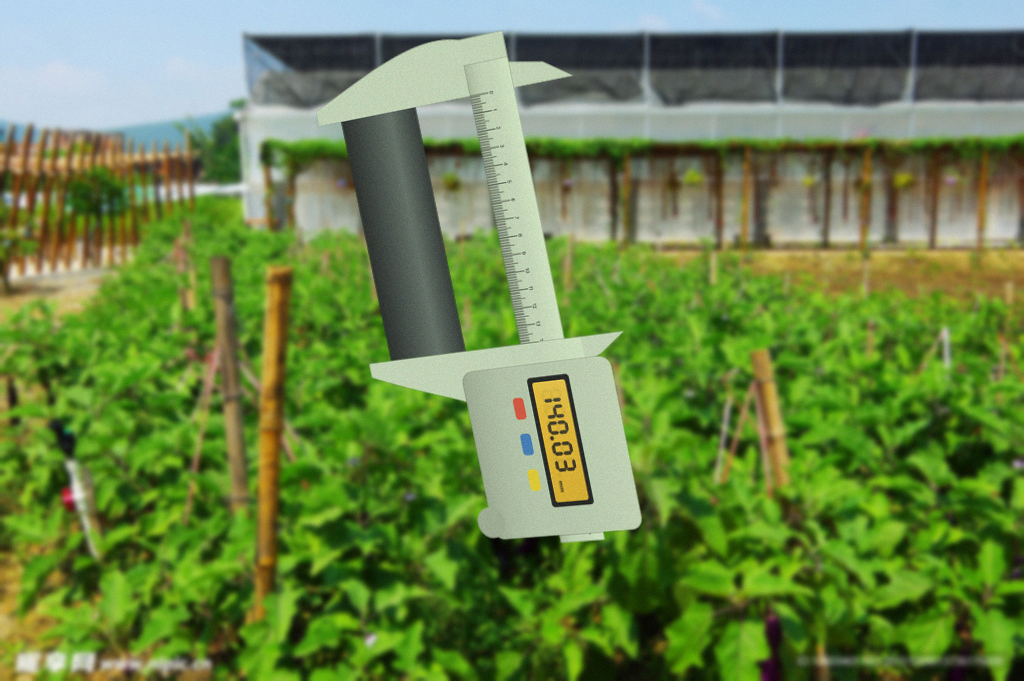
**140.03** mm
